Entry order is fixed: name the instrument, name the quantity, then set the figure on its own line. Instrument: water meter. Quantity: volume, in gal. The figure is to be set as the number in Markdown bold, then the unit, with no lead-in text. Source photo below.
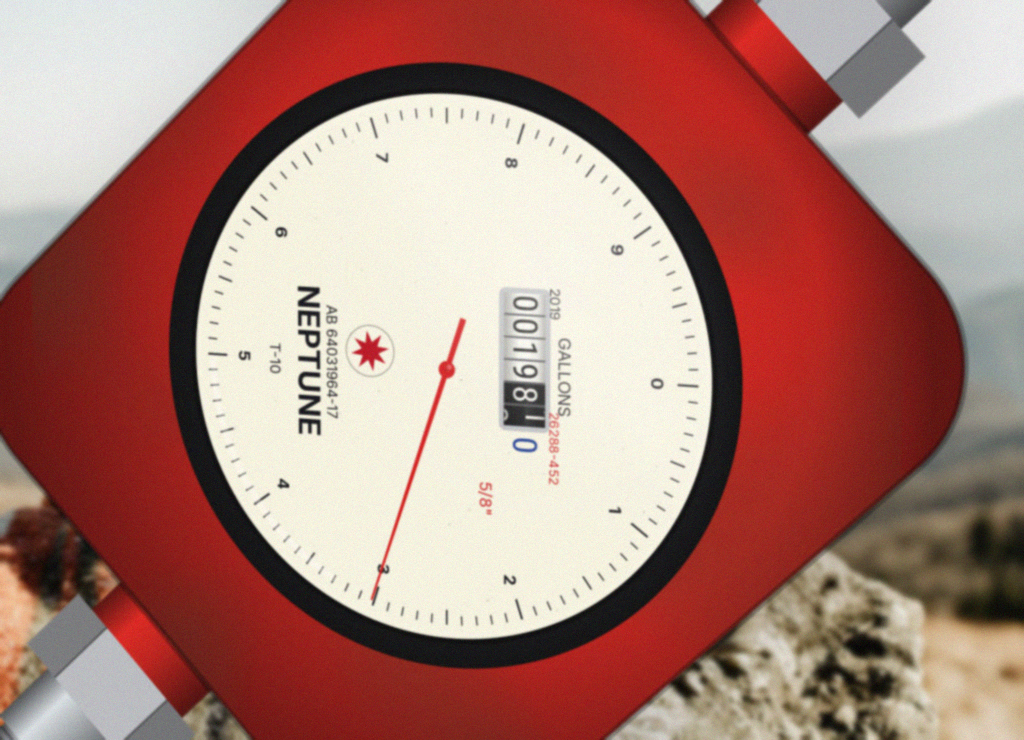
**19813.0** gal
